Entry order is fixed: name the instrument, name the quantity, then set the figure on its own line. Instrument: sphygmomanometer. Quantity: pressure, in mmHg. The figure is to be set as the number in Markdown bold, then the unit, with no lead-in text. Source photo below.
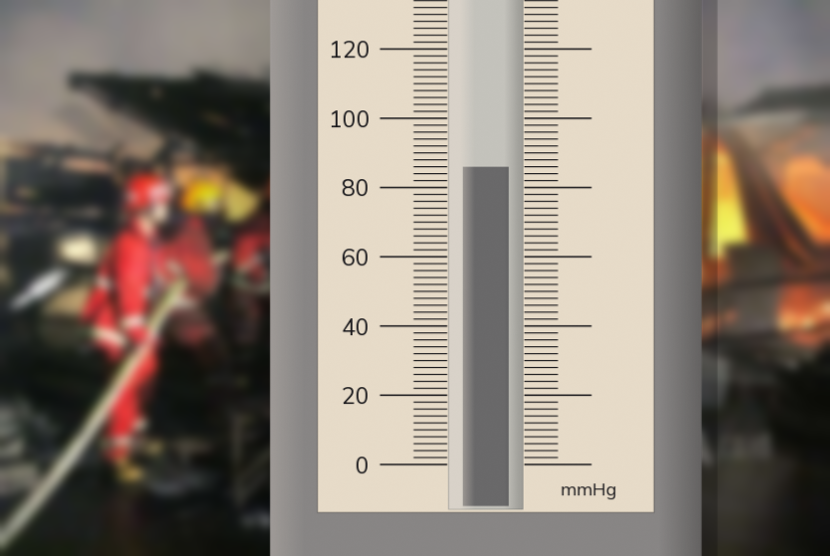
**86** mmHg
